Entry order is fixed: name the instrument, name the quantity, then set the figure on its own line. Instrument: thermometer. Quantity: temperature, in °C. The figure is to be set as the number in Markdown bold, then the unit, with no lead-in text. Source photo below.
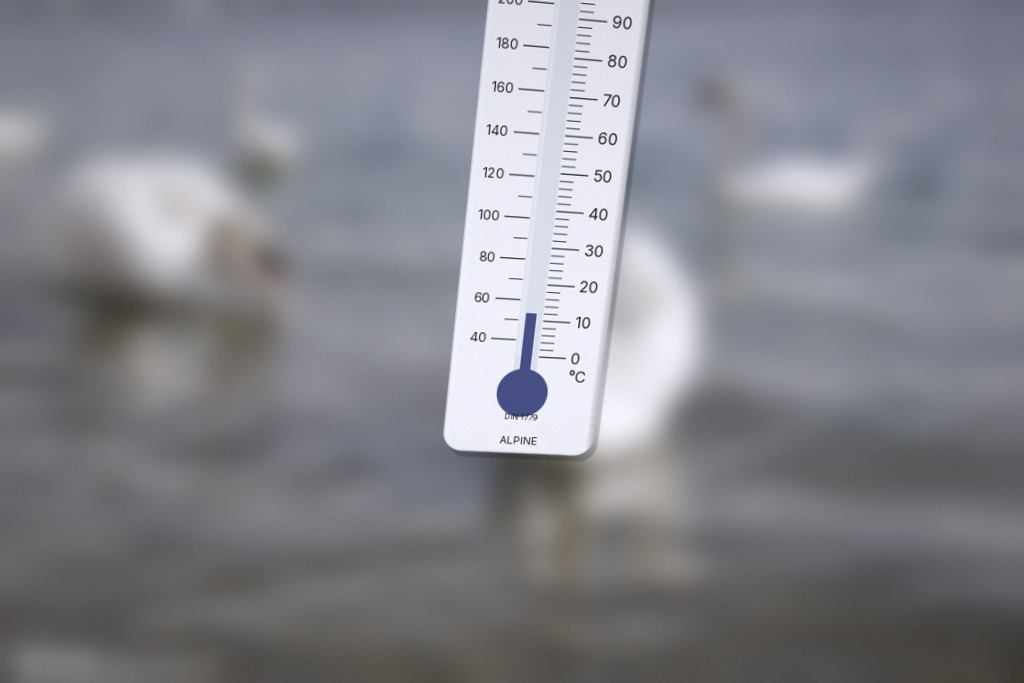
**12** °C
